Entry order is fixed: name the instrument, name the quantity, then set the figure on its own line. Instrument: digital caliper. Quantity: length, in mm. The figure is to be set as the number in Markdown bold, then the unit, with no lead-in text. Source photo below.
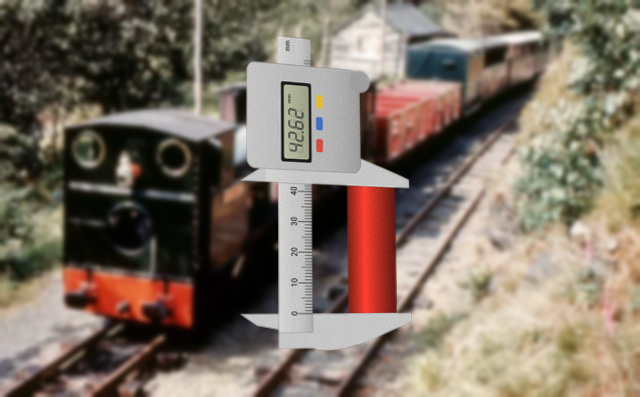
**42.62** mm
